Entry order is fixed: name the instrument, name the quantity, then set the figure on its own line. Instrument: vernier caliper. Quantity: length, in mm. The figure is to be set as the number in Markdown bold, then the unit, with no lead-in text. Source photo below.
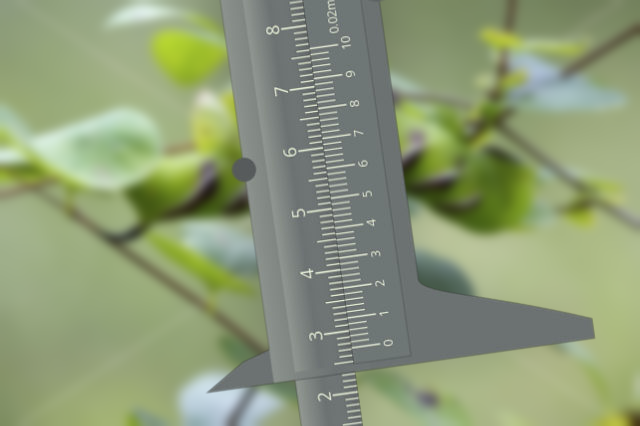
**27.2** mm
